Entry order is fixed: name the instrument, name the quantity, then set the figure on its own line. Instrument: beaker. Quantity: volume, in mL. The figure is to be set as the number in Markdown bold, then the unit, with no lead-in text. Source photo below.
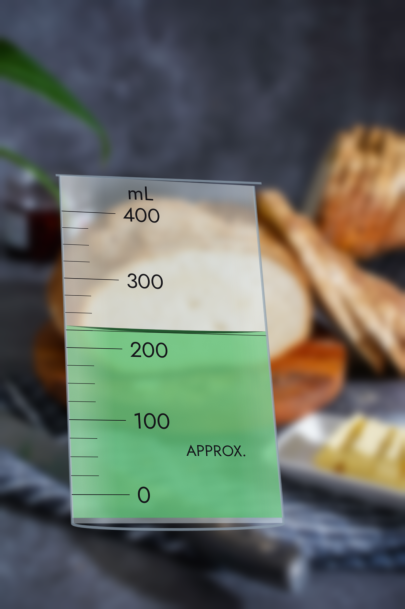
**225** mL
